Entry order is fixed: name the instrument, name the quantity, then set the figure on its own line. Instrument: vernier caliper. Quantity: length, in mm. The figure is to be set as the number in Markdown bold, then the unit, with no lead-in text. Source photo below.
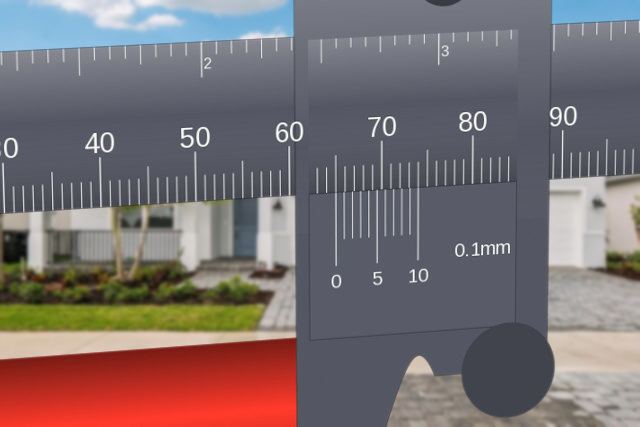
**65.0** mm
